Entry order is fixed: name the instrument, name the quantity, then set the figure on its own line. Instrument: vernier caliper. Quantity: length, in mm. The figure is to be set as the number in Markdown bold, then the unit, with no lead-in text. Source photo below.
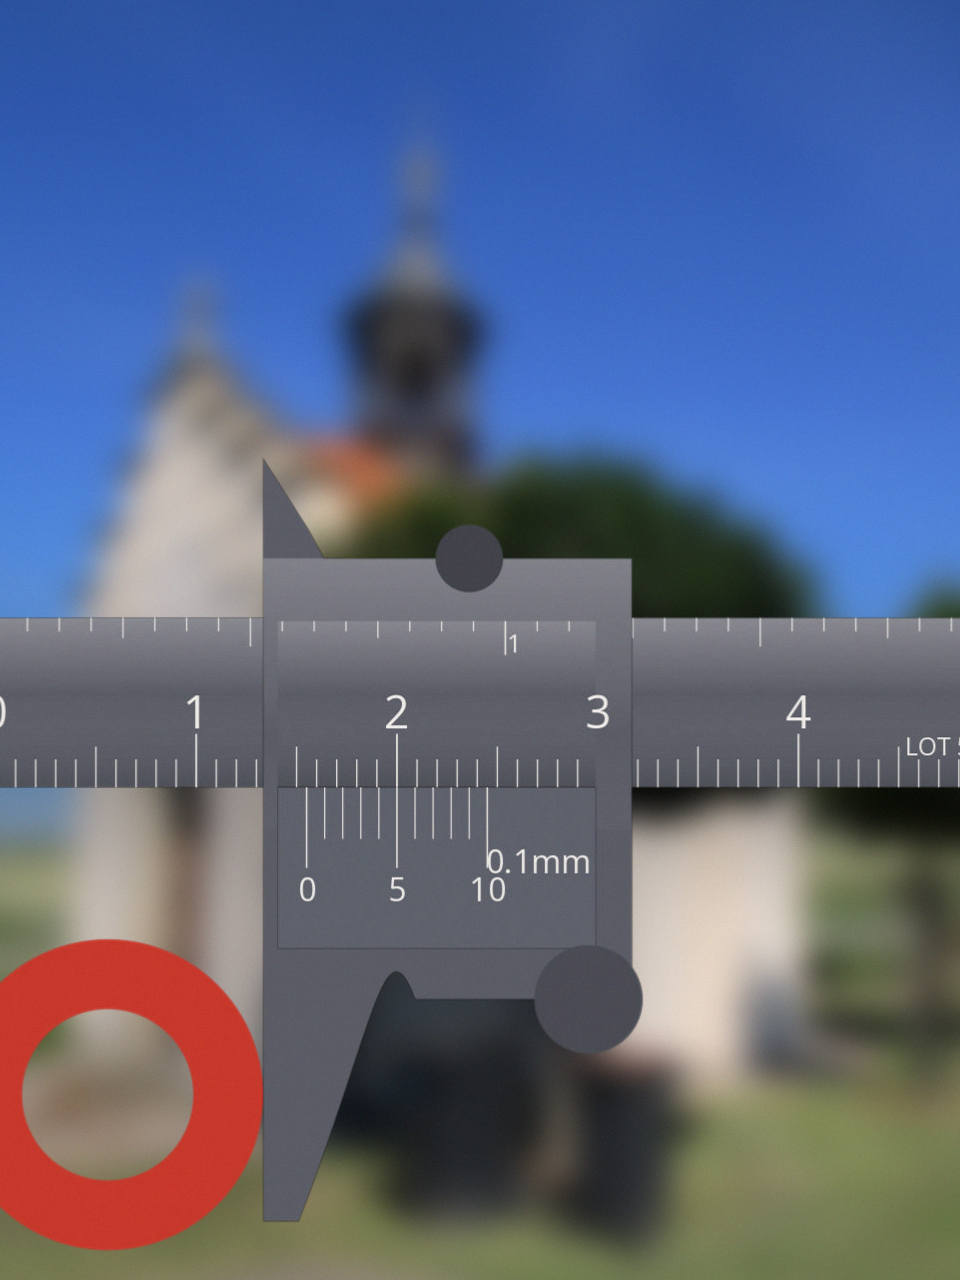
**15.5** mm
